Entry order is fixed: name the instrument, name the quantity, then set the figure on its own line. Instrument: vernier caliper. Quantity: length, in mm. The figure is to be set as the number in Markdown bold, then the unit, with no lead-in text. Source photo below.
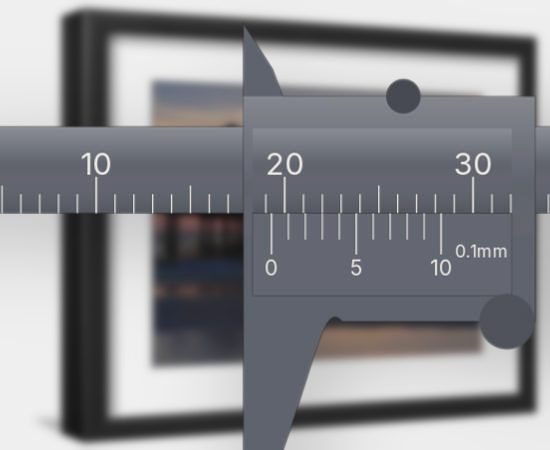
**19.3** mm
